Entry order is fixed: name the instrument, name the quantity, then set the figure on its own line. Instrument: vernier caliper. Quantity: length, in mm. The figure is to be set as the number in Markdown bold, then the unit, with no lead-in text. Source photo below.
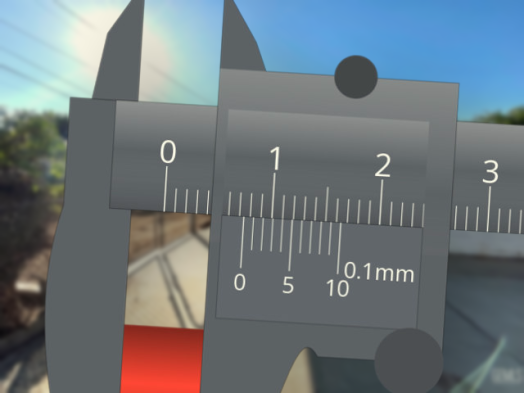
**7.4** mm
